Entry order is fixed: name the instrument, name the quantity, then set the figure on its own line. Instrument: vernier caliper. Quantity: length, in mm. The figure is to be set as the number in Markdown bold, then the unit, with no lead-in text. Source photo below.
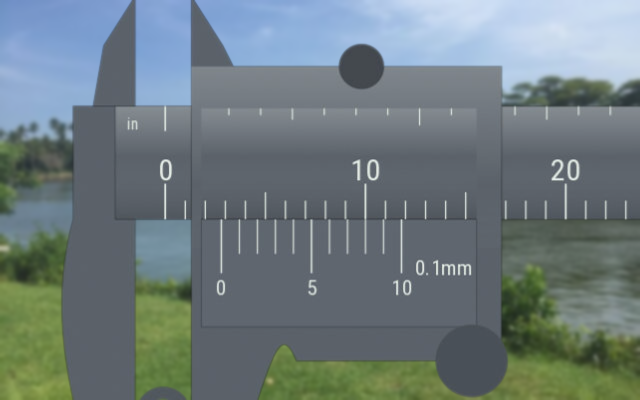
**2.8** mm
